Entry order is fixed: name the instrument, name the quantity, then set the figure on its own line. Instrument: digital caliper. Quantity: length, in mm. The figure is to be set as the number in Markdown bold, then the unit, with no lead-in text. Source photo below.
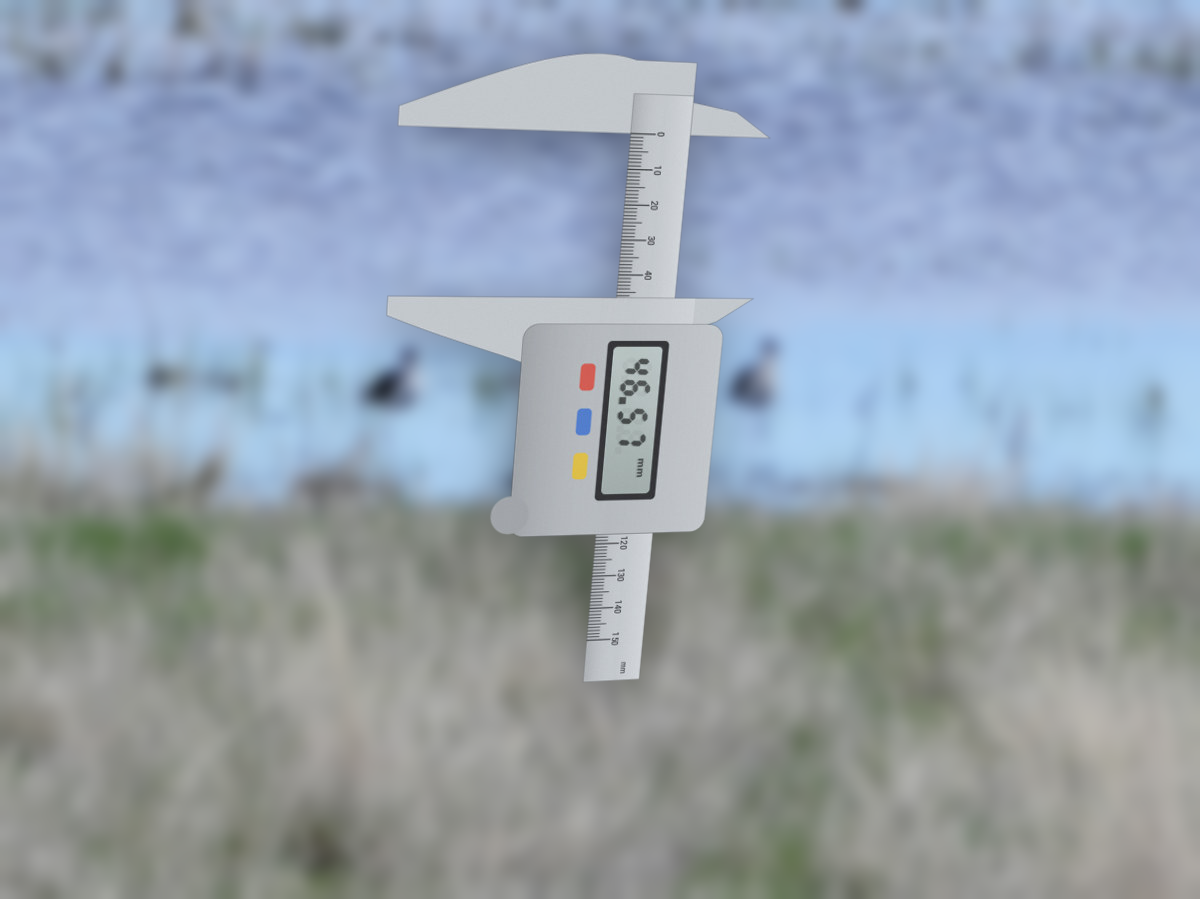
**46.57** mm
